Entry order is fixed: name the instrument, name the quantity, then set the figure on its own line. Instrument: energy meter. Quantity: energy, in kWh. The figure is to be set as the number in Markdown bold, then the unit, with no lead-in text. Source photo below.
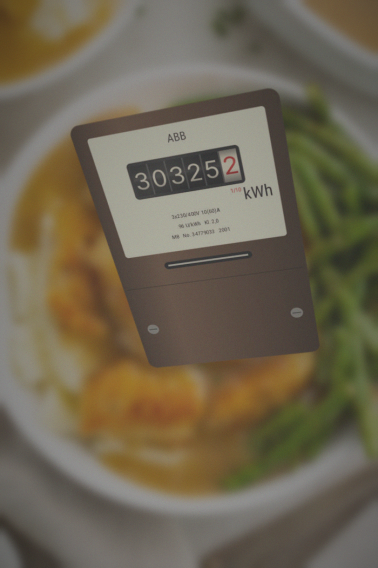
**30325.2** kWh
